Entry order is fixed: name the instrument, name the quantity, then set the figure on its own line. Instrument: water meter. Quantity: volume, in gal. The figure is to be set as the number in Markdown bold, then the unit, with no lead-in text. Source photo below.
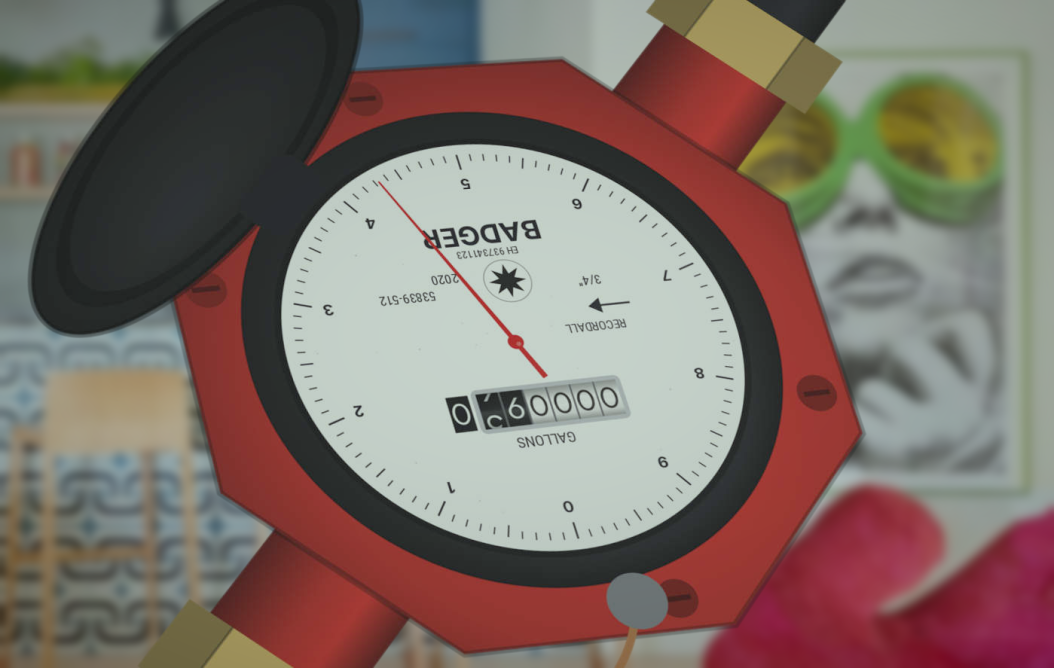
**954.3** gal
